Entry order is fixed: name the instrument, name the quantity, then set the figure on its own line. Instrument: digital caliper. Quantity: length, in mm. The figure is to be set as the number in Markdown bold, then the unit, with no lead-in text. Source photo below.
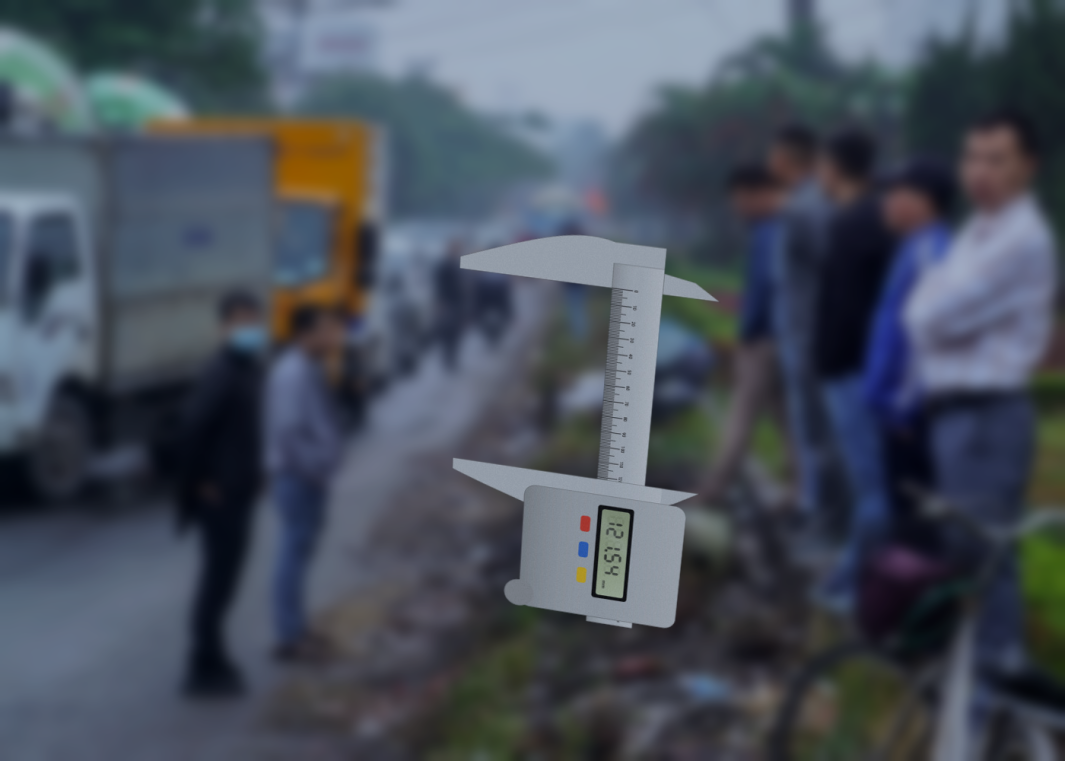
**121.54** mm
